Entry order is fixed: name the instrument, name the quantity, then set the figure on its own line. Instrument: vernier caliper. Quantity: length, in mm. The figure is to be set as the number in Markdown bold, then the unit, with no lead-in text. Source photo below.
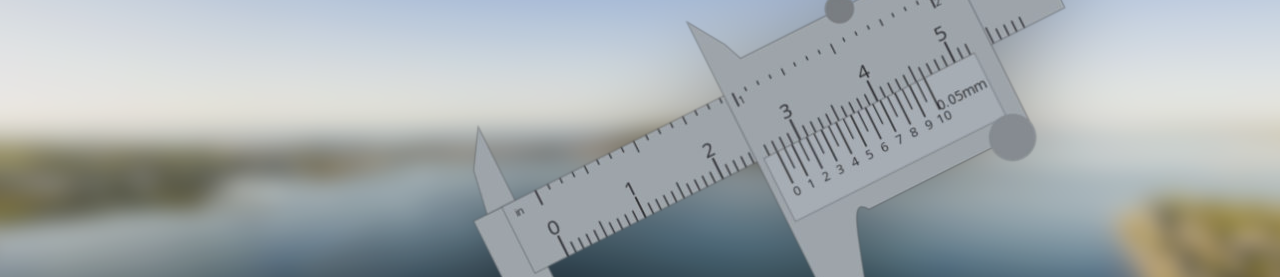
**27.0** mm
